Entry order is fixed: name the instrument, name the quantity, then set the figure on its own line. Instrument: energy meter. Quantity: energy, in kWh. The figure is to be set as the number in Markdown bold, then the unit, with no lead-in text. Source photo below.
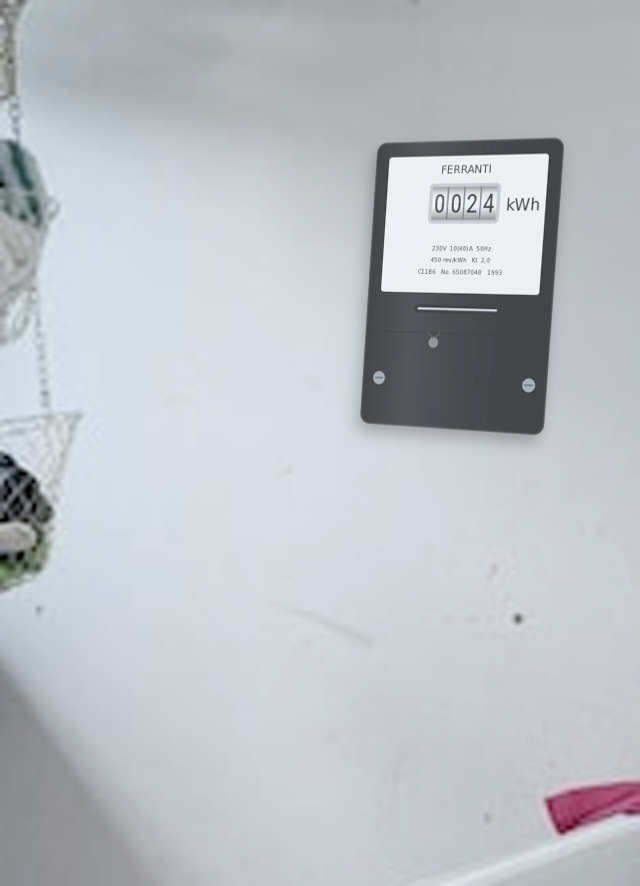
**24** kWh
